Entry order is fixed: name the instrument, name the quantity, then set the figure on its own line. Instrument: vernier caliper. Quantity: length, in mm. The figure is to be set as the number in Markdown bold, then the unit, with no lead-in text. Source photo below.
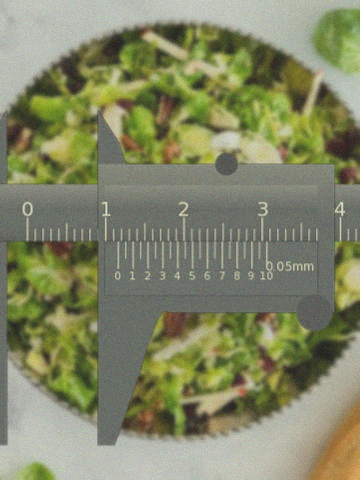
**11.6** mm
